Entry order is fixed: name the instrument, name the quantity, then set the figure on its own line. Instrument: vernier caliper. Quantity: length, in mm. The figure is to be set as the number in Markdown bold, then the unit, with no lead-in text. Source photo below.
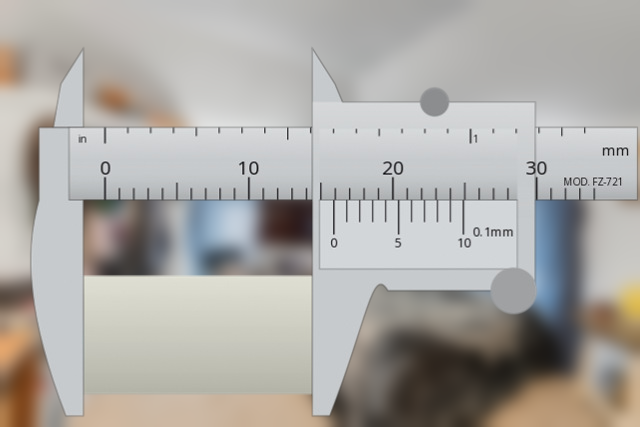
**15.9** mm
